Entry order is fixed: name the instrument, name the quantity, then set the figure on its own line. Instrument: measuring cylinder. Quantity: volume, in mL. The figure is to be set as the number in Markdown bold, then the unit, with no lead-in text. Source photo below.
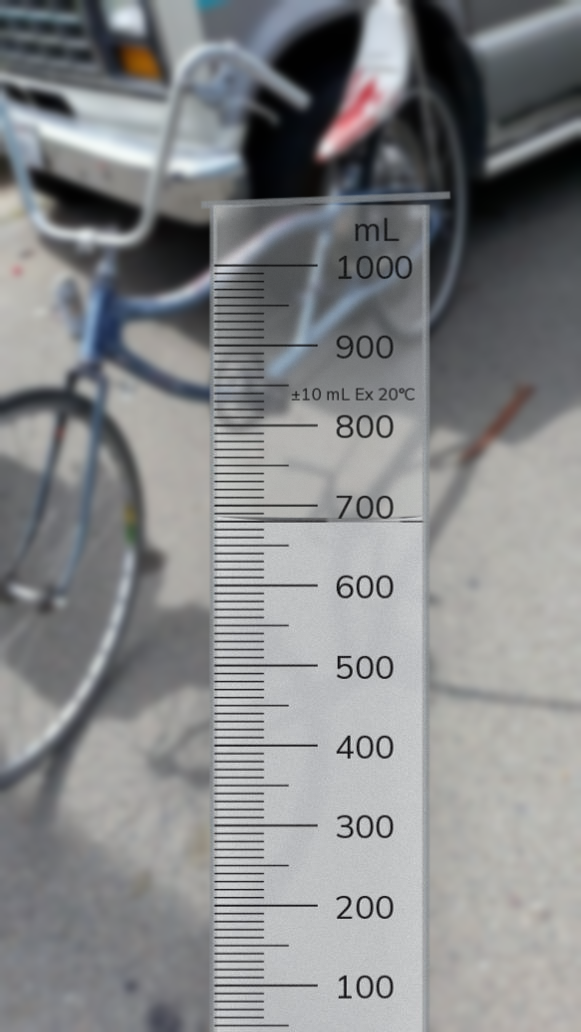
**680** mL
